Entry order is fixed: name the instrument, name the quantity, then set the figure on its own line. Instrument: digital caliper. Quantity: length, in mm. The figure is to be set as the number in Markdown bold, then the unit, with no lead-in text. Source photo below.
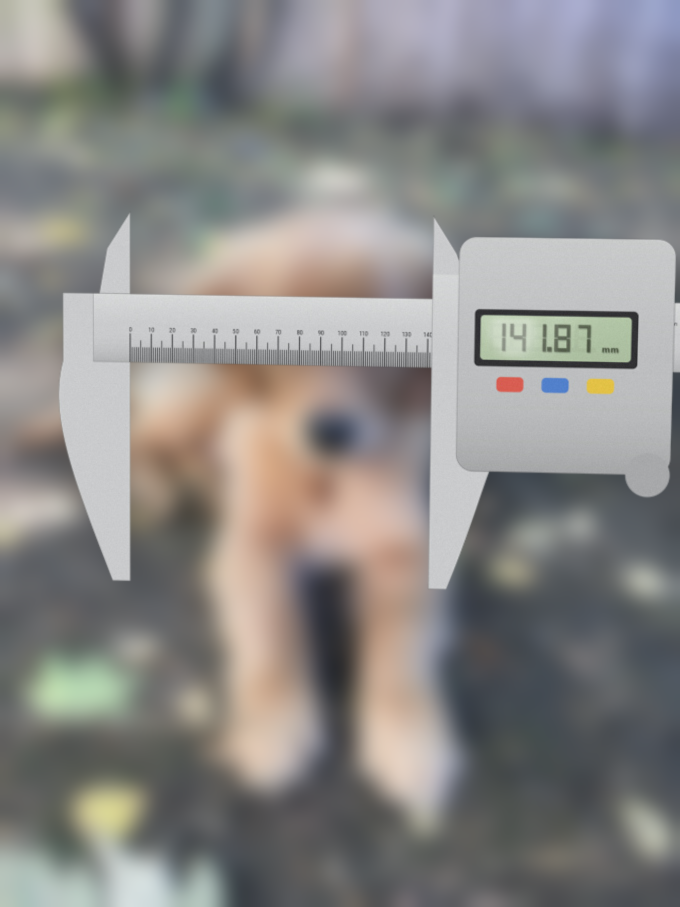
**141.87** mm
